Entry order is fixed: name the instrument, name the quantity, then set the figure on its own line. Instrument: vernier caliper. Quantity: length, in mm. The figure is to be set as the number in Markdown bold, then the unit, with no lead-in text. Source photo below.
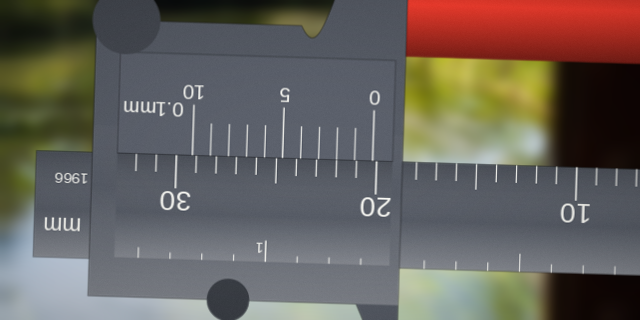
**20.2** mm
